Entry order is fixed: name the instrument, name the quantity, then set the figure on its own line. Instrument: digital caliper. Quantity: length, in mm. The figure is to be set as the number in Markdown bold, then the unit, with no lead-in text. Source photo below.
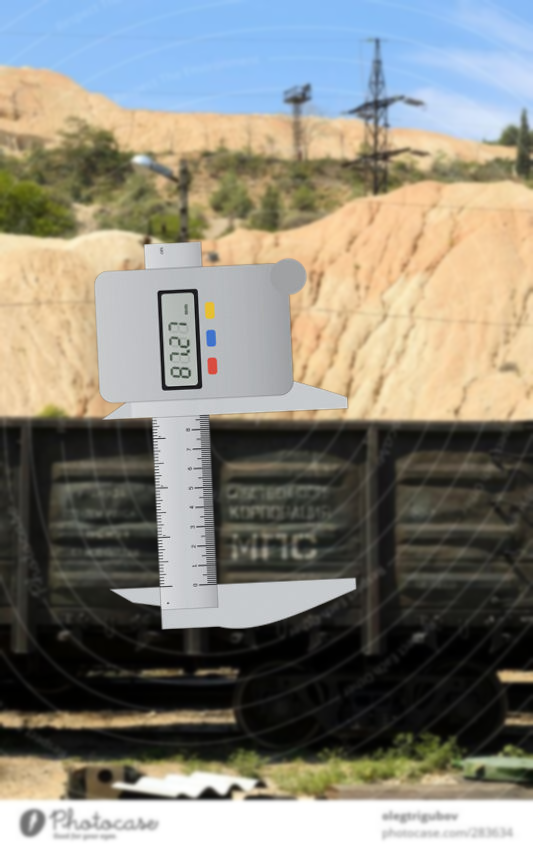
**87.27** mm
